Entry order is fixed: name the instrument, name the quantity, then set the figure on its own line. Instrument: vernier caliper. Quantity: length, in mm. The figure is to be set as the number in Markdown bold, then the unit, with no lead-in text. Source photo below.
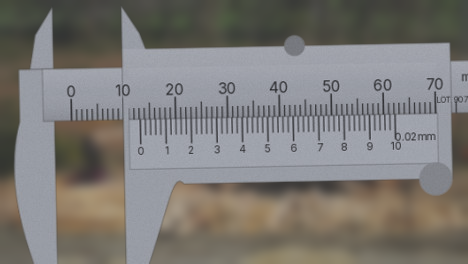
**13.2** mm
